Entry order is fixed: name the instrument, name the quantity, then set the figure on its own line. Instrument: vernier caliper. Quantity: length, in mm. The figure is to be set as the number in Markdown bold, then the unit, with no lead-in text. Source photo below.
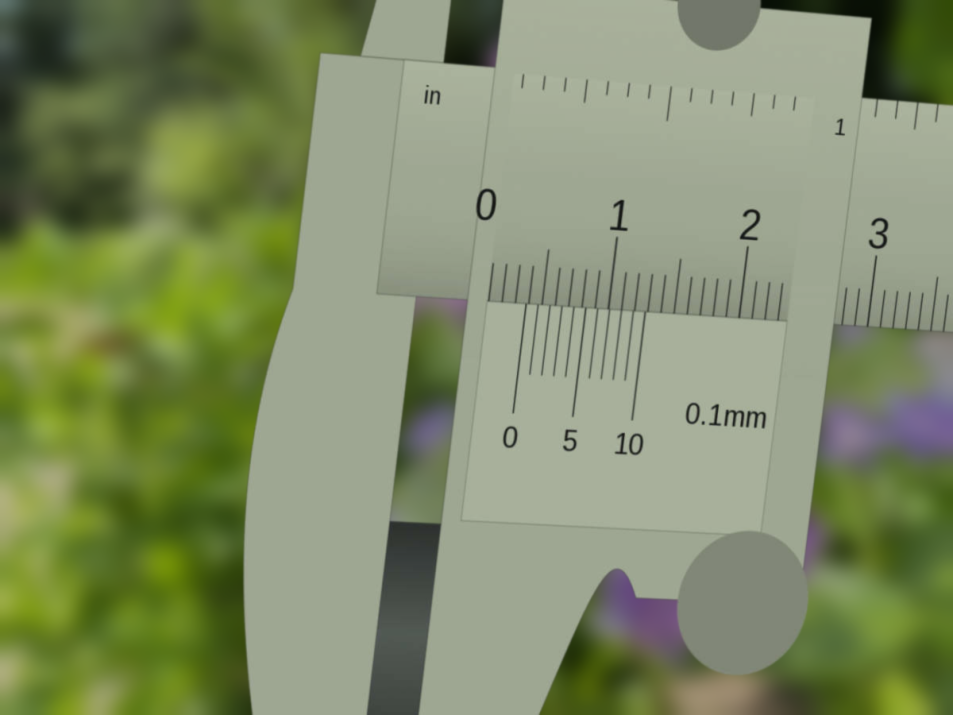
**3.8** mm
